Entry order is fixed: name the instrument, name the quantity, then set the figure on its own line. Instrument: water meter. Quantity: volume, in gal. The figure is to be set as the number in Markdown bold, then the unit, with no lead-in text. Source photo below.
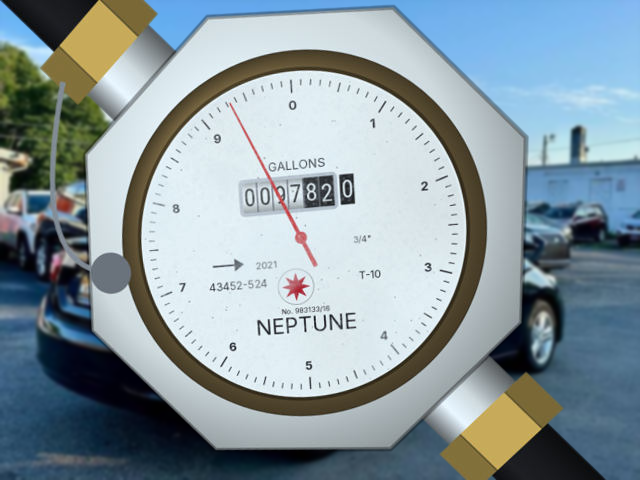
**97819.3** gal
